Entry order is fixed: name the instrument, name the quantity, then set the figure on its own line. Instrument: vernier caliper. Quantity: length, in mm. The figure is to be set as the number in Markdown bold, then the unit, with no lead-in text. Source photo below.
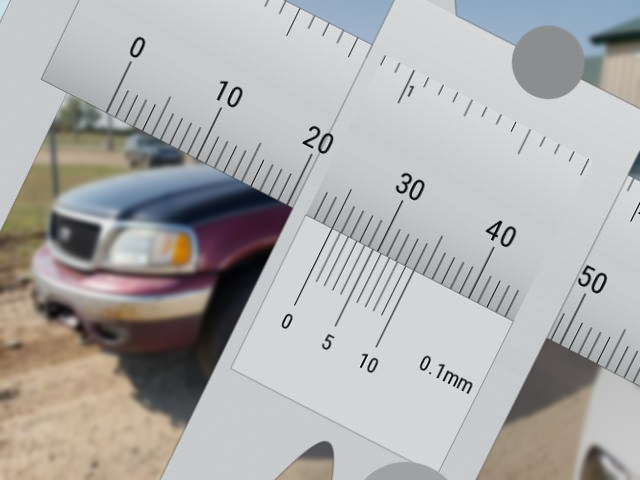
**25.0** mm
